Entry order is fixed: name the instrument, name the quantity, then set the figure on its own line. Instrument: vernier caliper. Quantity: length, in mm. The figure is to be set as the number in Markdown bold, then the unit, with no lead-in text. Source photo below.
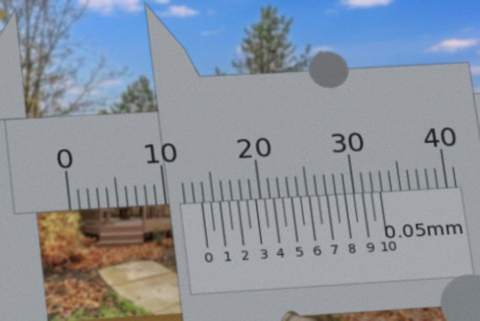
**13.8** mm
